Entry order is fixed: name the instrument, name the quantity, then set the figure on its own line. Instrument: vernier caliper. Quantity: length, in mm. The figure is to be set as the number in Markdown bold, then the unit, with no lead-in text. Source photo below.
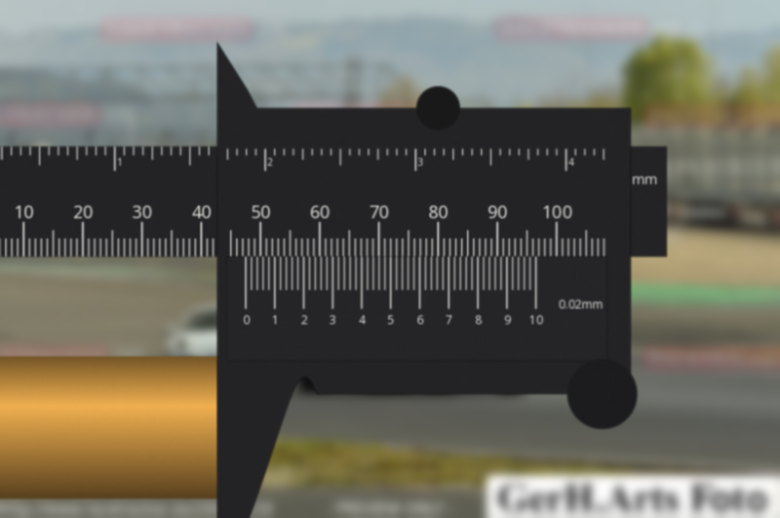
**47.5** mm
